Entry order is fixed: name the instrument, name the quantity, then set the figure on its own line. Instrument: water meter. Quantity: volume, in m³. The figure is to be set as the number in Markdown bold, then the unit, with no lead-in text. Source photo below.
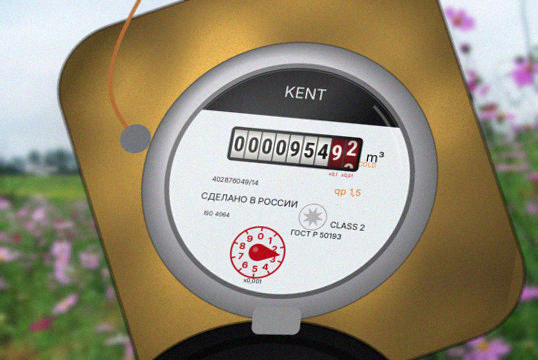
**954.922** m³
